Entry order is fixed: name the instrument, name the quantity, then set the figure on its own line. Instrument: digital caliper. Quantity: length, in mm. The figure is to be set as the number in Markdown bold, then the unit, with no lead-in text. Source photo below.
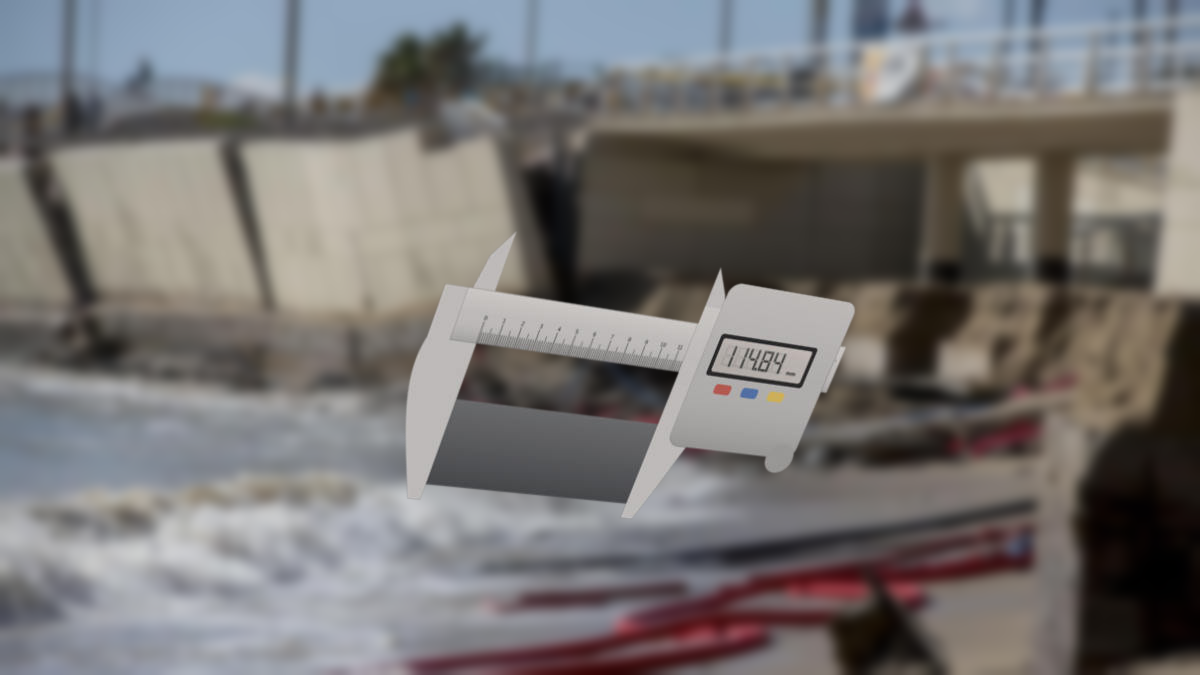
**114.84** mm
